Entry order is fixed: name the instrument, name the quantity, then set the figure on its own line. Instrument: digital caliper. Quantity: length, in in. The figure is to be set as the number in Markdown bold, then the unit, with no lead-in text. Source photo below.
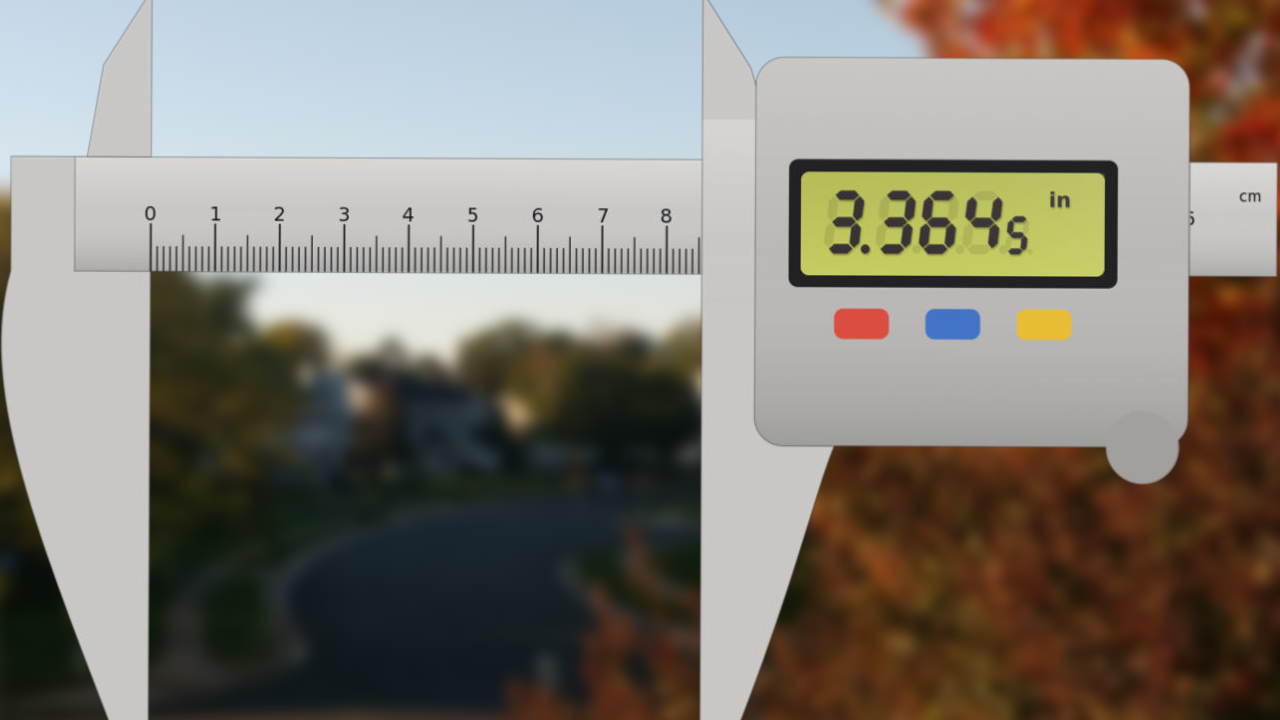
**3.3645** in
